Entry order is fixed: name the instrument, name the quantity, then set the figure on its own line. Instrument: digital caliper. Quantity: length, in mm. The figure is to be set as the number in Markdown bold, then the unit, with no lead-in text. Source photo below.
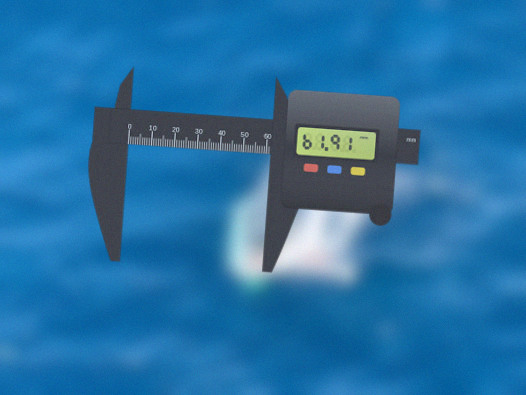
**61.91** mm
